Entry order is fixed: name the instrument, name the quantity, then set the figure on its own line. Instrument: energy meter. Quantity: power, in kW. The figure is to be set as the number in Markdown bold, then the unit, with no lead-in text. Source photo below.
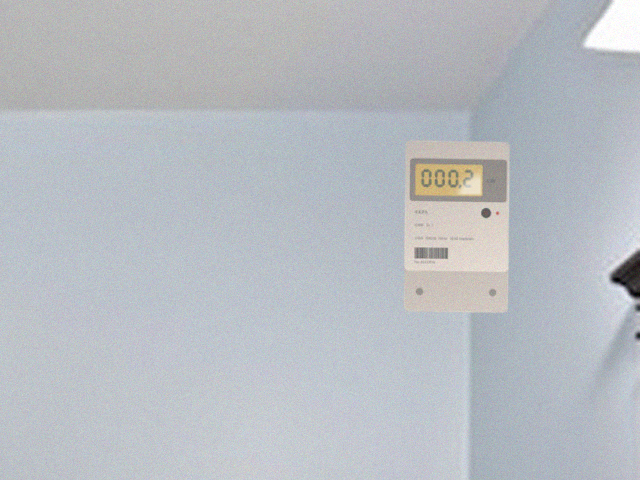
**0.2** kW
